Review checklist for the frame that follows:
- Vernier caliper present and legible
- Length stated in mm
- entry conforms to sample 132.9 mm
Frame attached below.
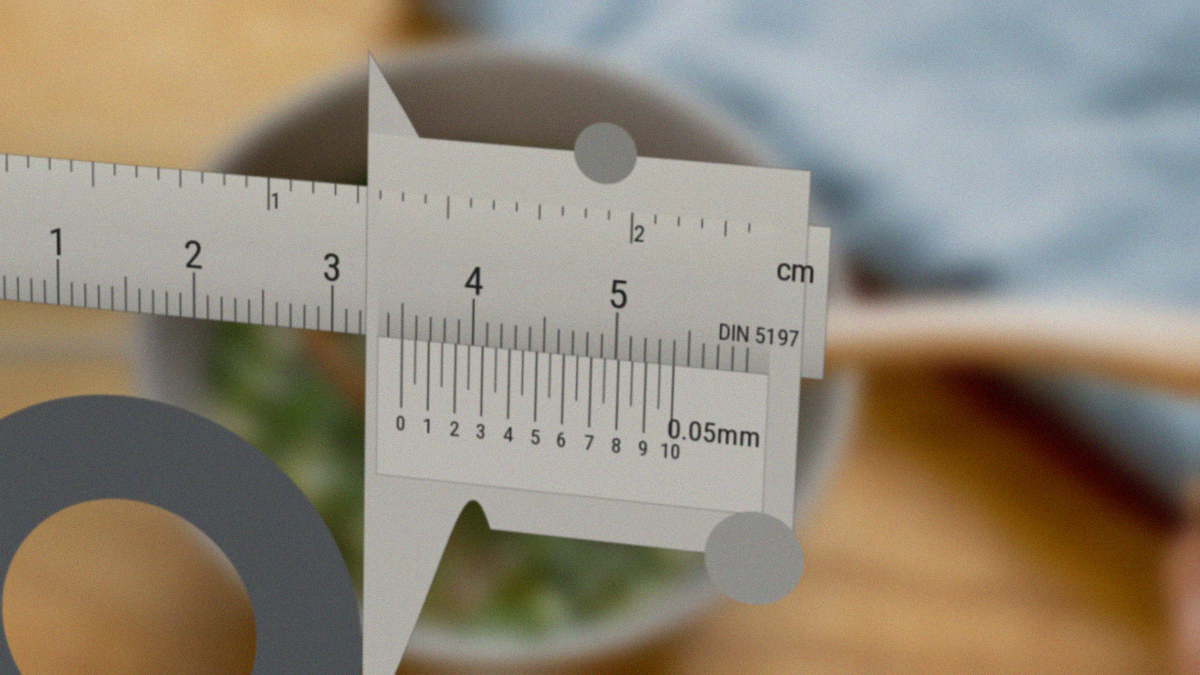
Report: 35.0 mm
